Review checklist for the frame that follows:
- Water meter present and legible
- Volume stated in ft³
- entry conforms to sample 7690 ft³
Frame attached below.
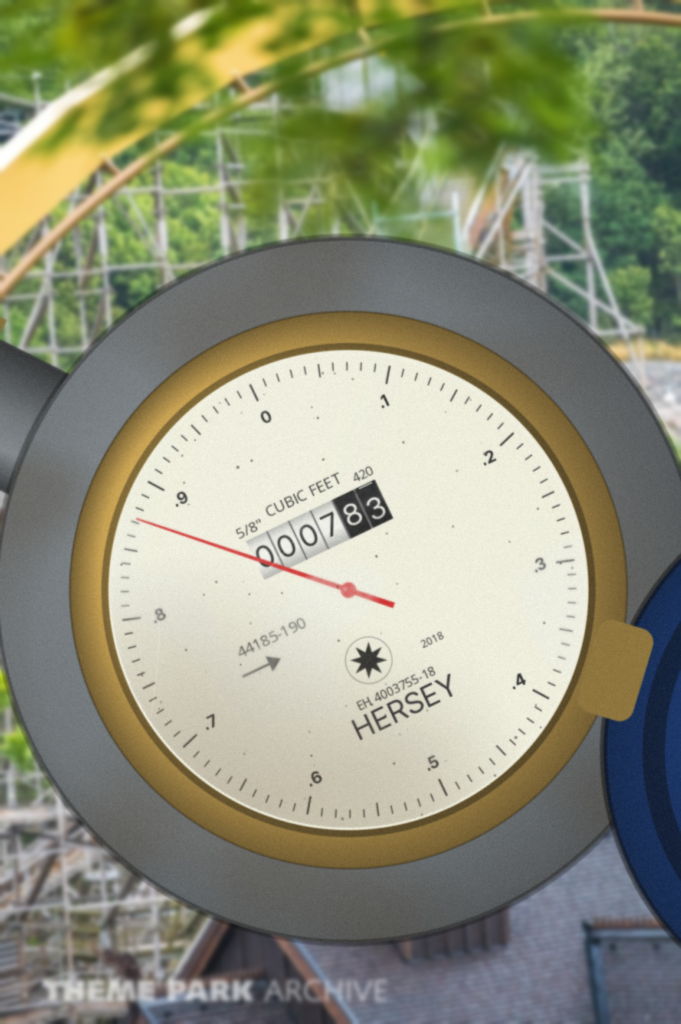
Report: 782.87 ft³
